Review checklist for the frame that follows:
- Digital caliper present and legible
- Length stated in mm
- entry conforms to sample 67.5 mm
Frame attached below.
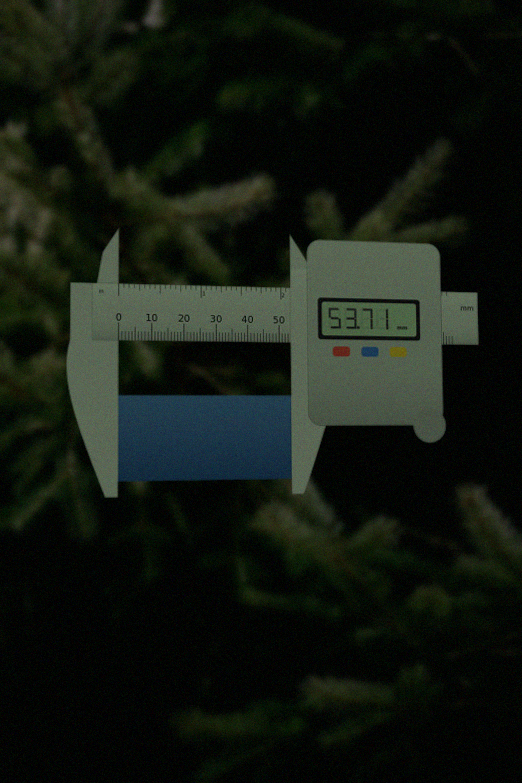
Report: 53.71 mm
